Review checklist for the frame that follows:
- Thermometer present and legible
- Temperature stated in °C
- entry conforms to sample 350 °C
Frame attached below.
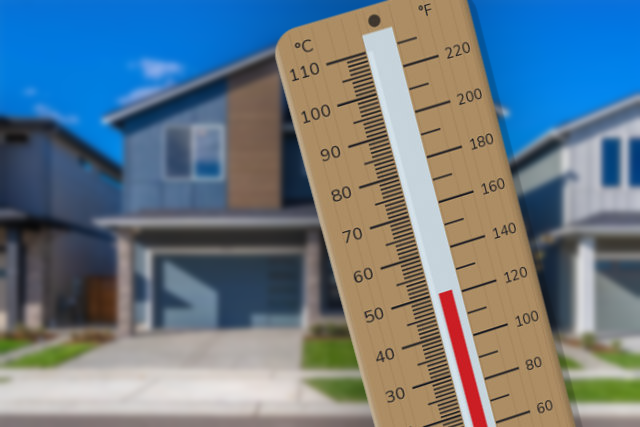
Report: 50 °C
